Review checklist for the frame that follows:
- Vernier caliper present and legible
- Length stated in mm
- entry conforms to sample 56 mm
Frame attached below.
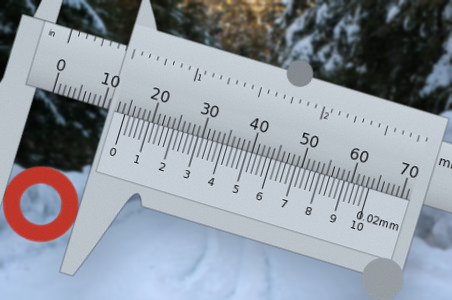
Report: 14.5 mm
